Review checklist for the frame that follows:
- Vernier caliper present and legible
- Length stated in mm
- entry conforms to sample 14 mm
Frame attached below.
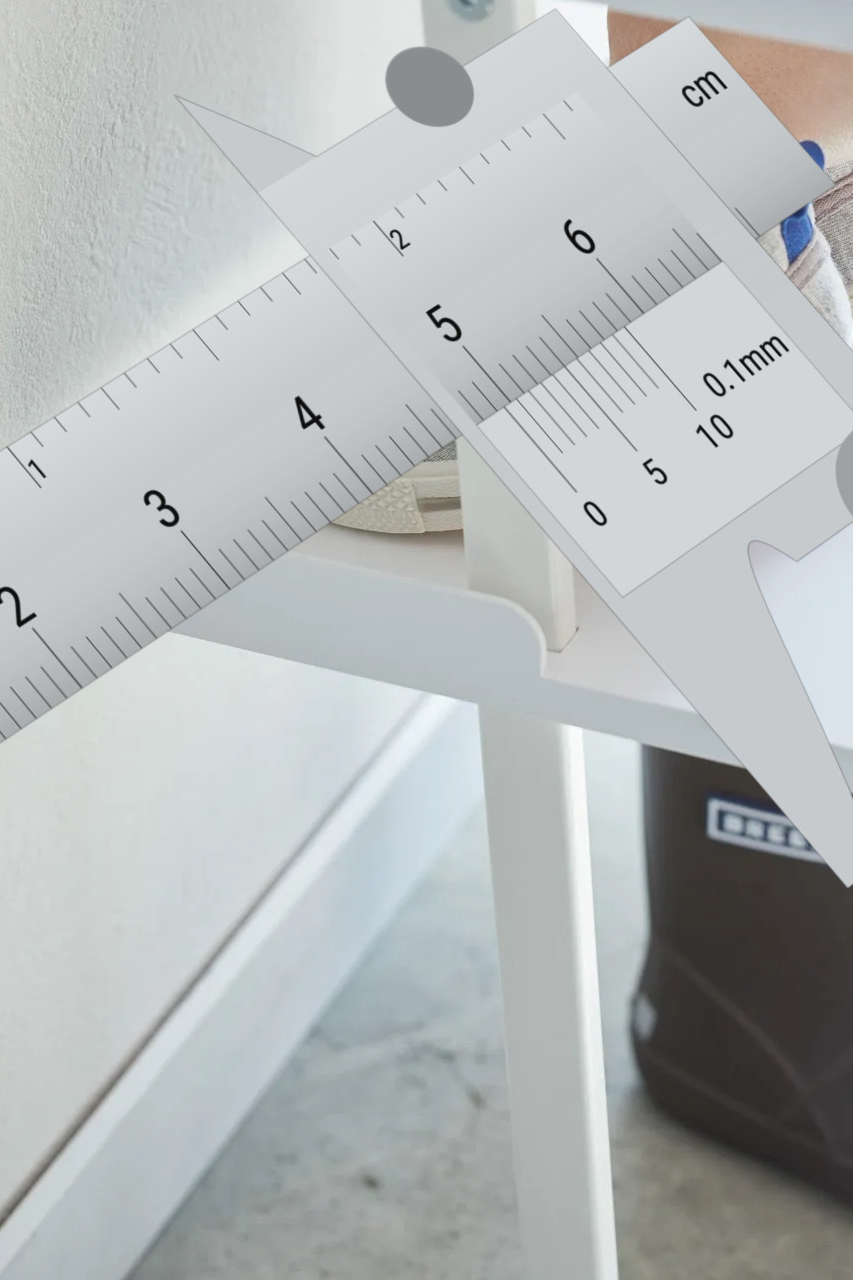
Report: 49.5 mm
